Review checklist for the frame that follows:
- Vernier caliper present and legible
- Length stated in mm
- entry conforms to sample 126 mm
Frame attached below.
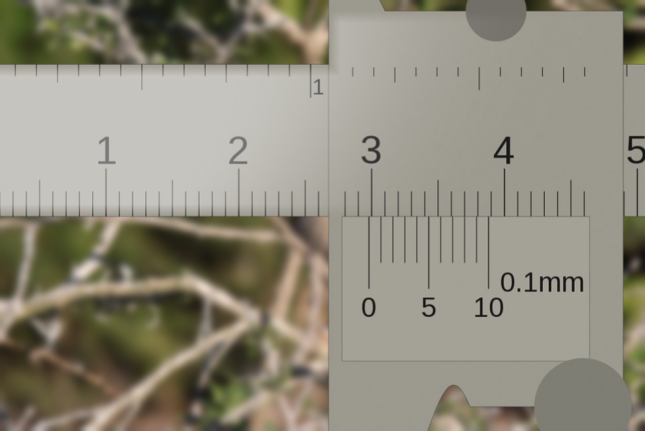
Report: 29.8 mm
